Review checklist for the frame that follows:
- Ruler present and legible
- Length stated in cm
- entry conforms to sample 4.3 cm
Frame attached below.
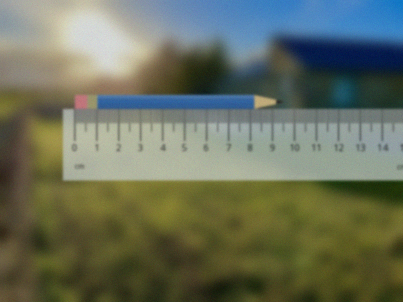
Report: 9.5 cm
